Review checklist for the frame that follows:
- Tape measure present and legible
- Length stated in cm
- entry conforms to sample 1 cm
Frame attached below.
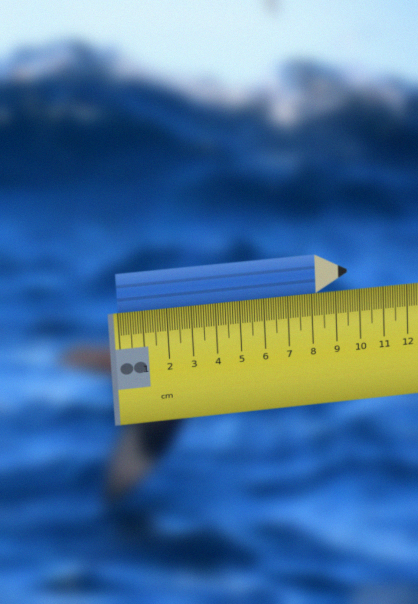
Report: 9.5 cm
